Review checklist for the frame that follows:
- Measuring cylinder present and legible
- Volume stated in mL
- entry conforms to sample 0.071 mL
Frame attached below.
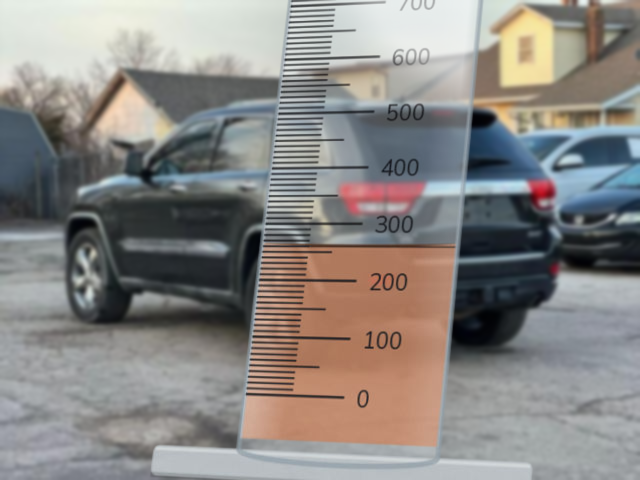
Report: 260 mL
